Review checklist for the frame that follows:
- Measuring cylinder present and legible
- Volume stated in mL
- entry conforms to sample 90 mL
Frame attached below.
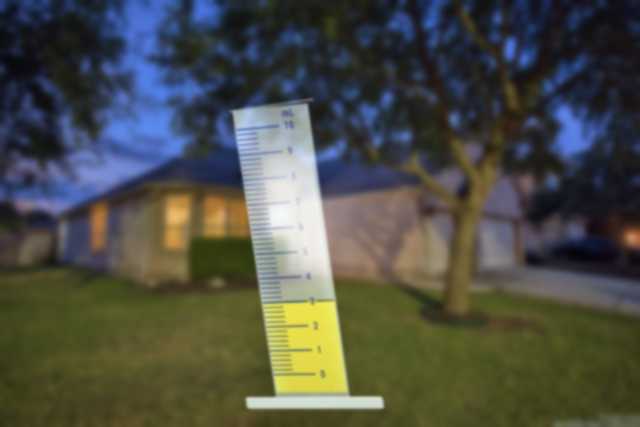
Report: 3 mL
